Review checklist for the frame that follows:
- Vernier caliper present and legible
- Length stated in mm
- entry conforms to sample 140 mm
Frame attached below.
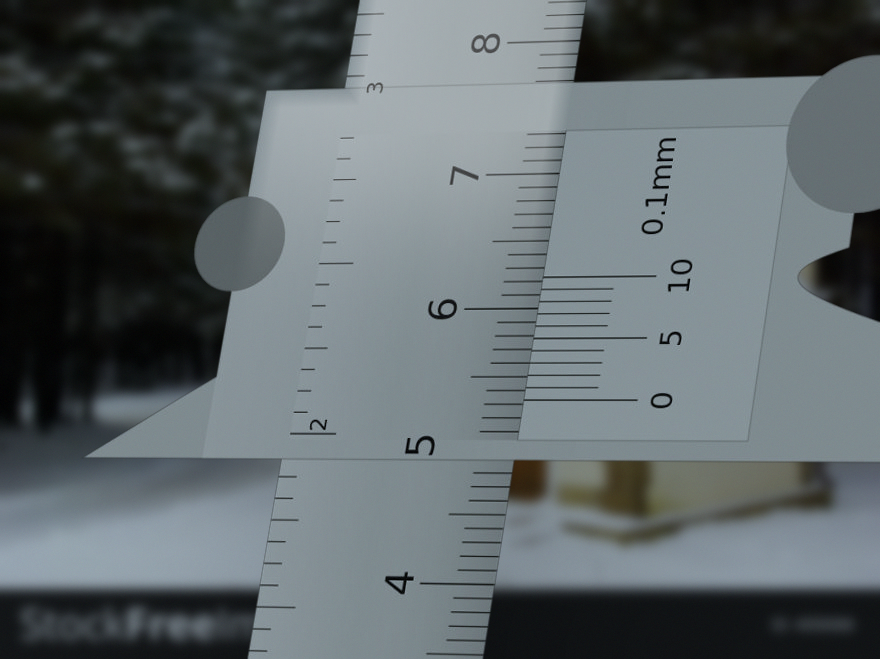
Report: 53.3 mm
